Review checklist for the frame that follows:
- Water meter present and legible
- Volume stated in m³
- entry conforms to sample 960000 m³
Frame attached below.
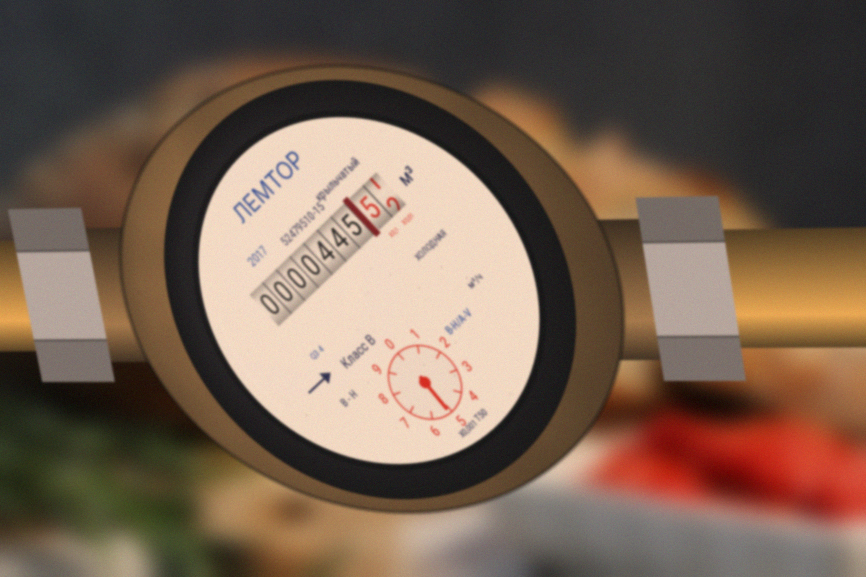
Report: 445.515 m³
